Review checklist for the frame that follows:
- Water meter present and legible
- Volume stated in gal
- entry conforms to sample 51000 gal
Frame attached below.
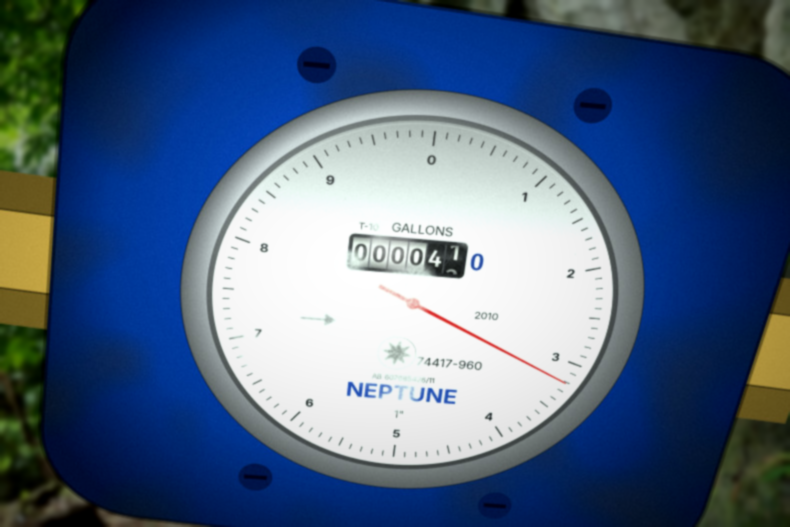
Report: 413.2 gal
